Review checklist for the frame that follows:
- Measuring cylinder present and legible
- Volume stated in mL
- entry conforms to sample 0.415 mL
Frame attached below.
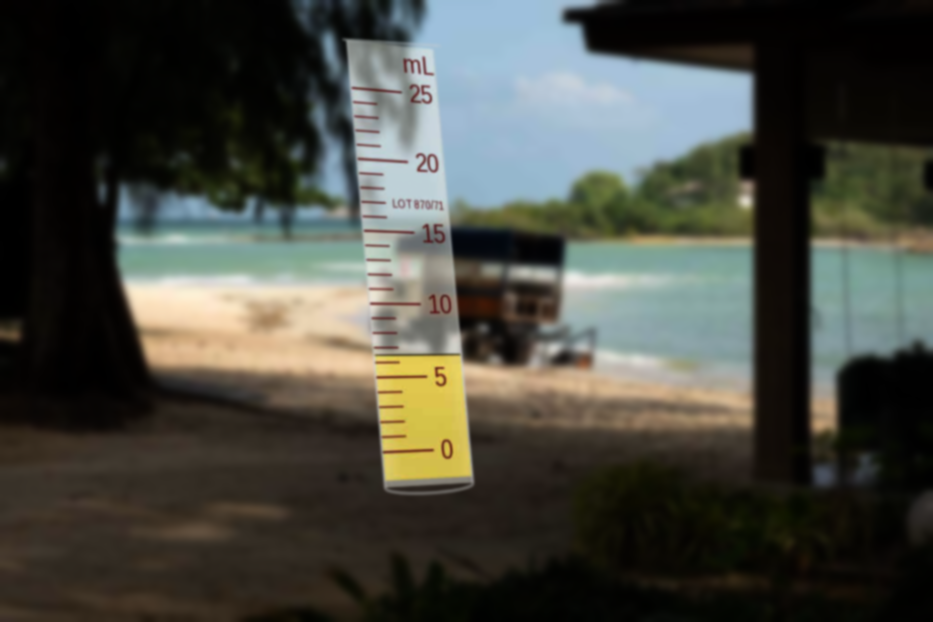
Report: 6.5 mL
